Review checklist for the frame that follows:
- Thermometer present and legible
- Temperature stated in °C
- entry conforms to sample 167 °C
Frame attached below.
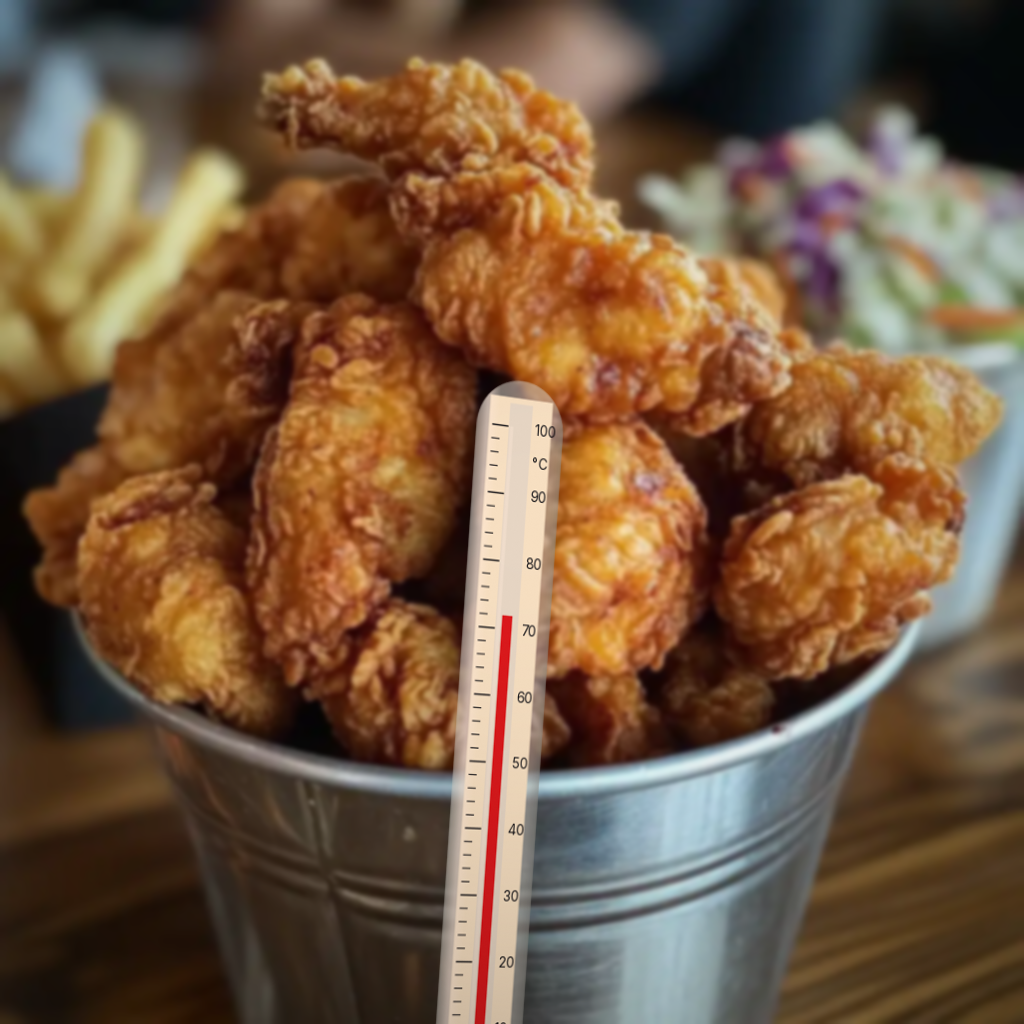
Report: 72 °C
